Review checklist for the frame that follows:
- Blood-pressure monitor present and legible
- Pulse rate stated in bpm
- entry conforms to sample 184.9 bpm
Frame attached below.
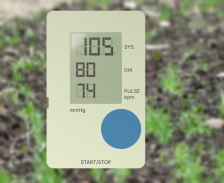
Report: 74 bpm
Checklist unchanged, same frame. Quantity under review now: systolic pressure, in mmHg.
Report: 105 mmHg
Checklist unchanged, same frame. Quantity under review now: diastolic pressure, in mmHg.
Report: 80 mmHg
